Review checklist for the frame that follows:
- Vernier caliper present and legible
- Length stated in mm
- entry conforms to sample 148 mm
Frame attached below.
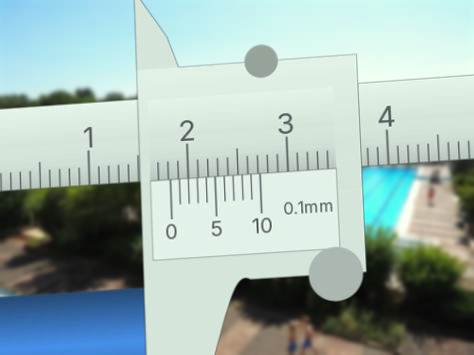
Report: 18.2 mm
